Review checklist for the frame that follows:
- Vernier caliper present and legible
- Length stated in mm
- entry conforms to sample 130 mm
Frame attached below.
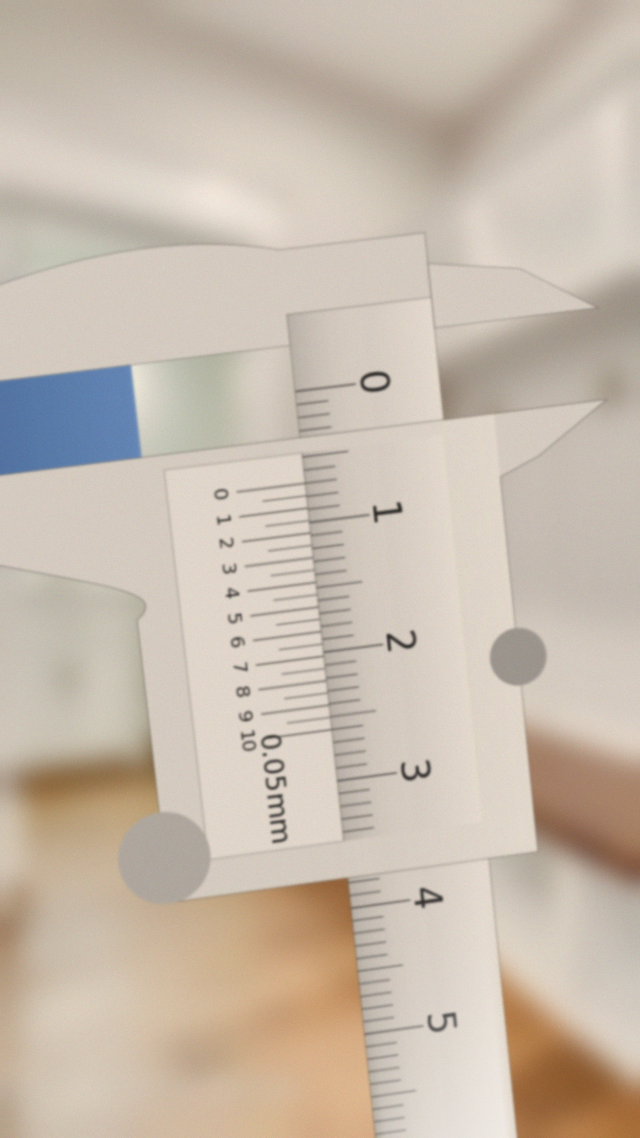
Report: 7.0 mm
